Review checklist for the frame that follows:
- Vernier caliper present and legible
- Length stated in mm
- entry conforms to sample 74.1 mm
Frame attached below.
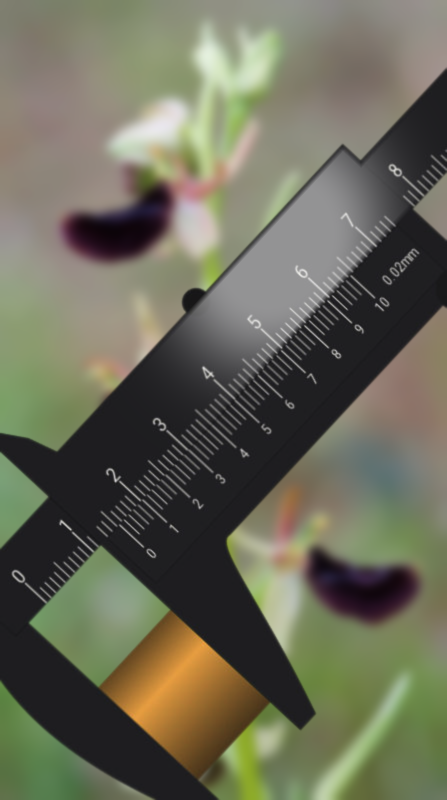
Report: 15.4 mm
